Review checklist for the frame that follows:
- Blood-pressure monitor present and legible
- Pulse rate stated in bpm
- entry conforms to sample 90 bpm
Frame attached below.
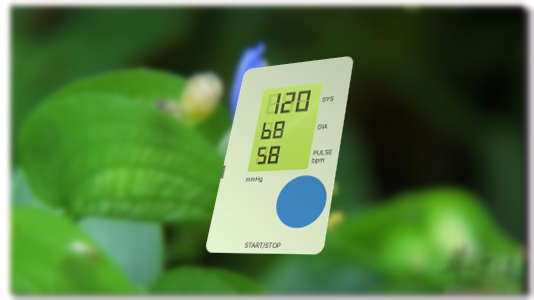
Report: 58 bpm
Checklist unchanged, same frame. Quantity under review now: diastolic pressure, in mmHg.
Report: 68 mmHg
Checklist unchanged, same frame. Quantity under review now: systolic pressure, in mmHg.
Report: 120 mmHg
